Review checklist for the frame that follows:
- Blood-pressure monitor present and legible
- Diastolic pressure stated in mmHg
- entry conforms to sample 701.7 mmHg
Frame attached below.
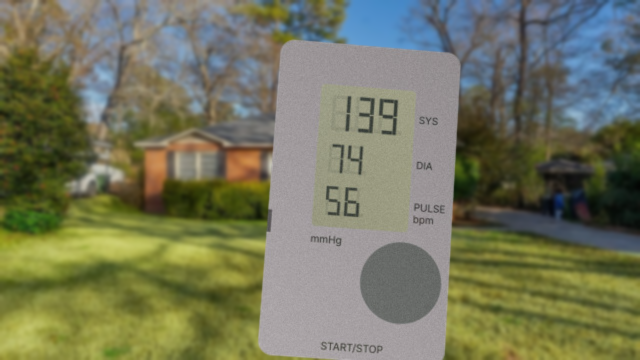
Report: 74 mmHg
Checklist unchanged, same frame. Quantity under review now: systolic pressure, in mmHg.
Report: 139 mmHg
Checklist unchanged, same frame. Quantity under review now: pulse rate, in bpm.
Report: 56 bpm
